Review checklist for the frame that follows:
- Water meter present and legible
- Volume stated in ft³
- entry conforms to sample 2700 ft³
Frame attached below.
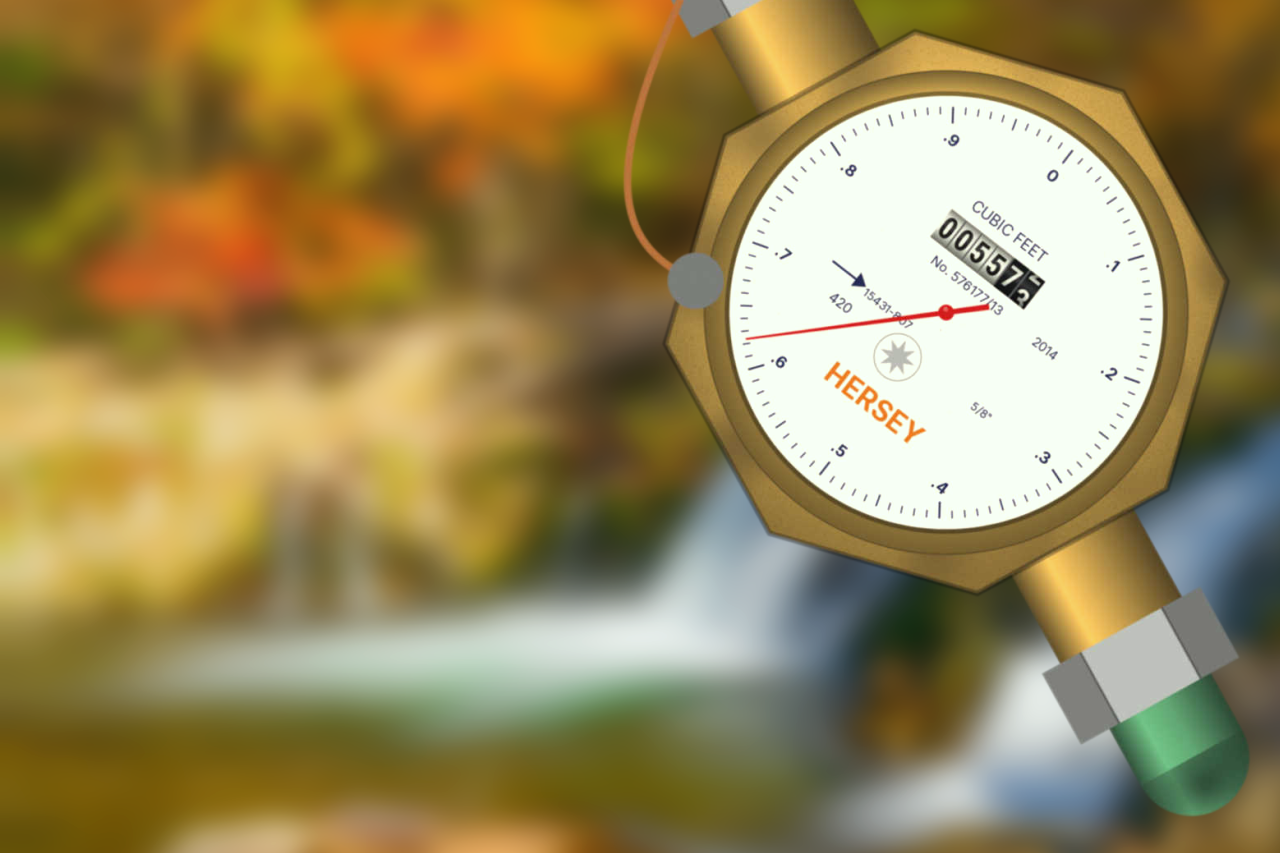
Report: 5572.62 ft³
